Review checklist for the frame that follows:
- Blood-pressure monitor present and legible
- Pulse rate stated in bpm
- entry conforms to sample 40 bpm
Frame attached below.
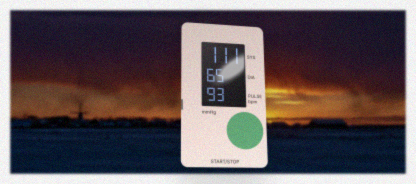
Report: 93 bpm
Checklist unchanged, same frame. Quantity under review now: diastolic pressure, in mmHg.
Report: 65 mmHg
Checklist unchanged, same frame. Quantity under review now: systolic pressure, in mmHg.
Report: 111 mmHg
